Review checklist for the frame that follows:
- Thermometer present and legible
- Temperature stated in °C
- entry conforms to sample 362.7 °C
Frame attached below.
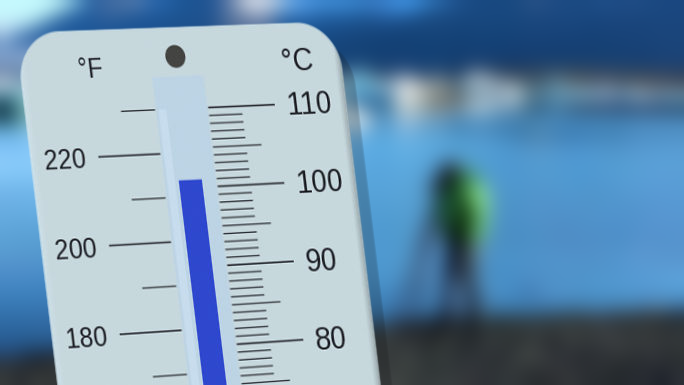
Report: 101 °C
